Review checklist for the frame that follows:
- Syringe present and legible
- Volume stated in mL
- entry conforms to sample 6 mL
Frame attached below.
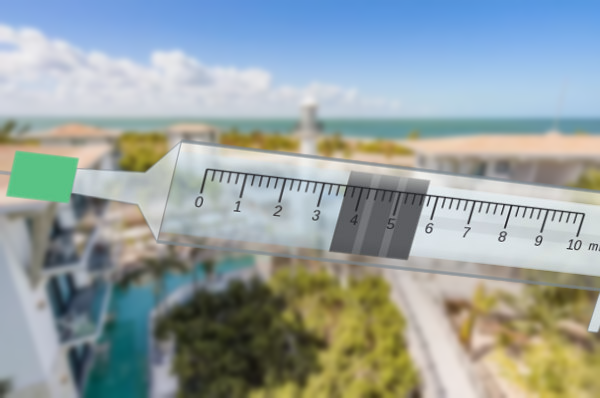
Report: 3.6 mL
